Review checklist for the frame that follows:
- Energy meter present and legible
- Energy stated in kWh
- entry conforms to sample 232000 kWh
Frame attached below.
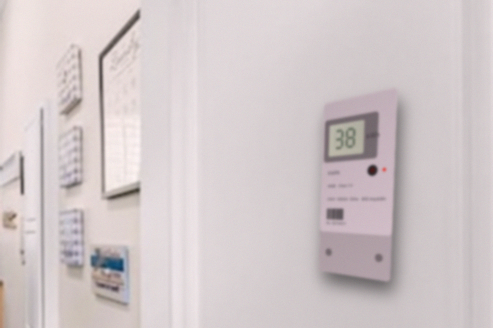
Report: 38 kWh
